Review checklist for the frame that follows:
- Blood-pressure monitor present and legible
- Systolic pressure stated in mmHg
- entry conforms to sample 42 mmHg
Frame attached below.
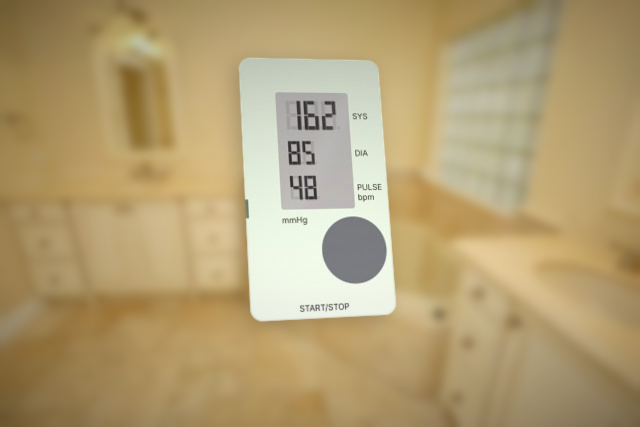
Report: 162 mmHg
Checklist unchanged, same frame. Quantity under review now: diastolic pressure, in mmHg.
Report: 85 mmHg
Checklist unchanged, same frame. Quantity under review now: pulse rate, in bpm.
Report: 48 bpm
